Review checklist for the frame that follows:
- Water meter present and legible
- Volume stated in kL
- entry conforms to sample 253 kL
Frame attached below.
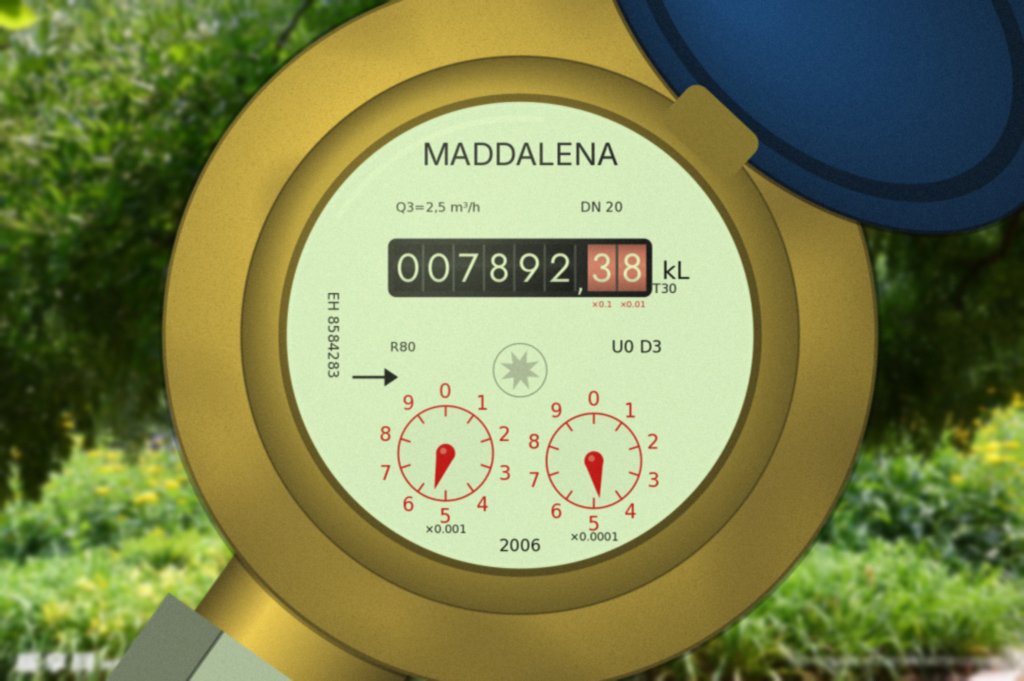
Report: 7892.3854 kL
